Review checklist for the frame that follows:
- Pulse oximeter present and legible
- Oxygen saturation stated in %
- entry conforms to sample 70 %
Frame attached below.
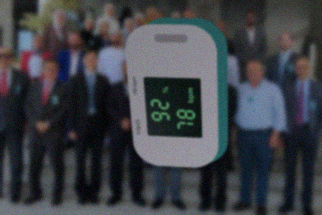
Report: 92 %
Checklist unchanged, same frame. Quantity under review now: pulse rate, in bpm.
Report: 78 bpm
